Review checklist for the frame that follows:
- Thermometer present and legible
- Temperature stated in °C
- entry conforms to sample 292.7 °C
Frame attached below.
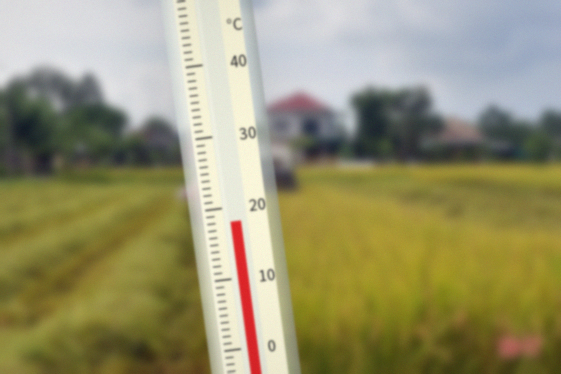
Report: 18 °C
